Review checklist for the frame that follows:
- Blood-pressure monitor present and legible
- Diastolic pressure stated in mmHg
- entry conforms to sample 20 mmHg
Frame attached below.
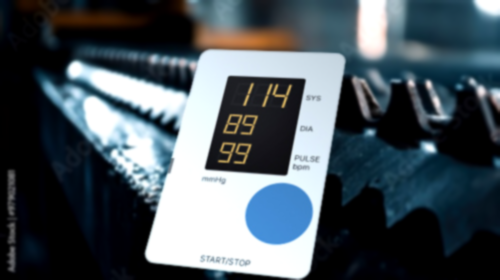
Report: 89 mmHg
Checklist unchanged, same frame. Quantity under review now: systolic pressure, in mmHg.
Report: 114 mmHg
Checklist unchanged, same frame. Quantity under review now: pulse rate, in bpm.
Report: 99 bpm
